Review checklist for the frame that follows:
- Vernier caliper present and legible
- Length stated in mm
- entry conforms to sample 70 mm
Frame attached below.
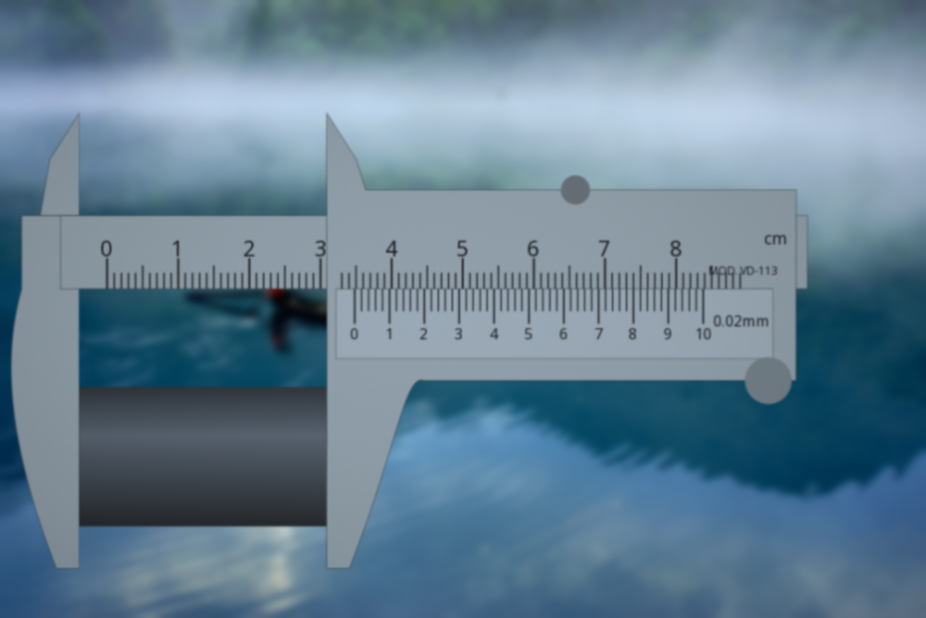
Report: 34.8 mm
